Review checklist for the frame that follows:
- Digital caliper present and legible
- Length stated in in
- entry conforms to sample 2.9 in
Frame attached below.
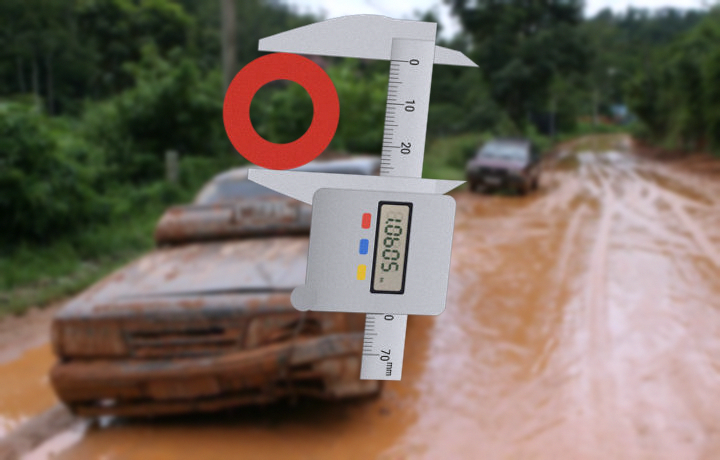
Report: 1.0605 in
